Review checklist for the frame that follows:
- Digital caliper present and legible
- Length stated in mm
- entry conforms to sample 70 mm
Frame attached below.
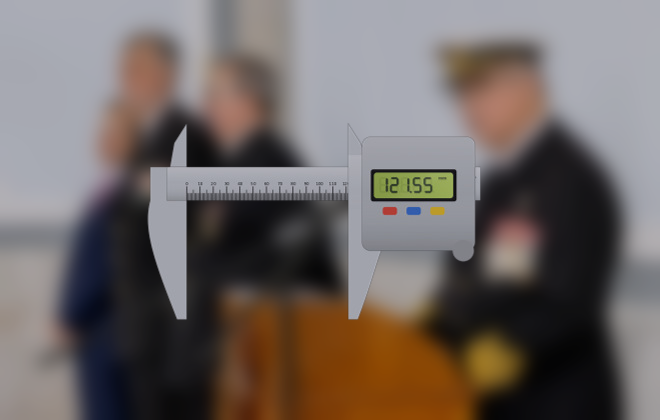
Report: 121.55 mm
